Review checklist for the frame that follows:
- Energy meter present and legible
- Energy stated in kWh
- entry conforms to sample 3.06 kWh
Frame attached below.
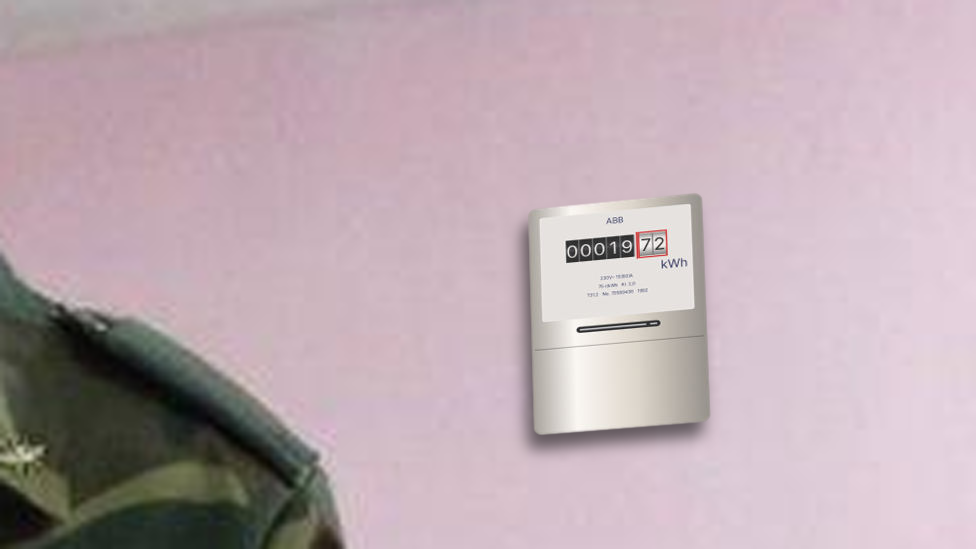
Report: 19.72 kWh
